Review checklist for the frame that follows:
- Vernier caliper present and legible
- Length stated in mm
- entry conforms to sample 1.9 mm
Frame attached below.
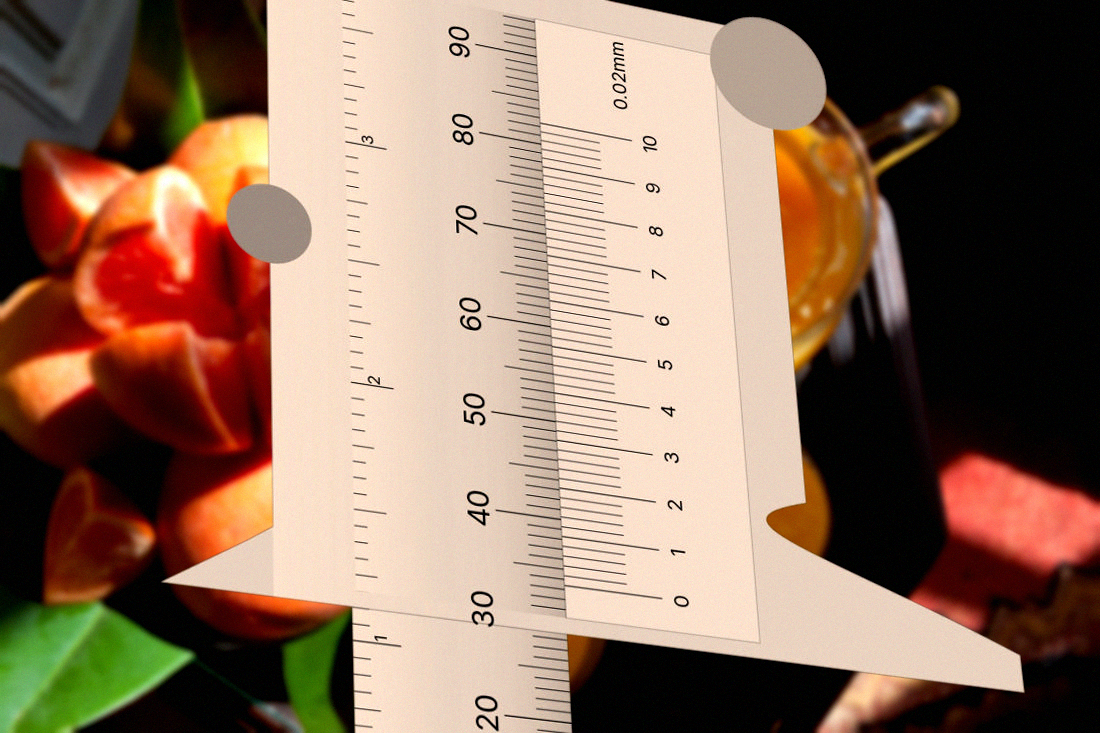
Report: 33.4 mm
